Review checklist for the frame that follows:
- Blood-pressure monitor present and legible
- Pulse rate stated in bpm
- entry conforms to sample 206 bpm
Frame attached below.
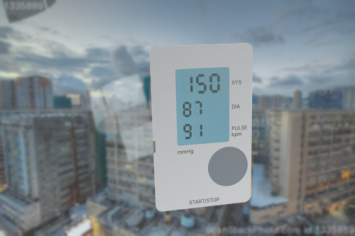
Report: 91 bpm
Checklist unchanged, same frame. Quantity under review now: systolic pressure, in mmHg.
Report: 150 mmHg
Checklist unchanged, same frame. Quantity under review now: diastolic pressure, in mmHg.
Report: 87 mmHg
